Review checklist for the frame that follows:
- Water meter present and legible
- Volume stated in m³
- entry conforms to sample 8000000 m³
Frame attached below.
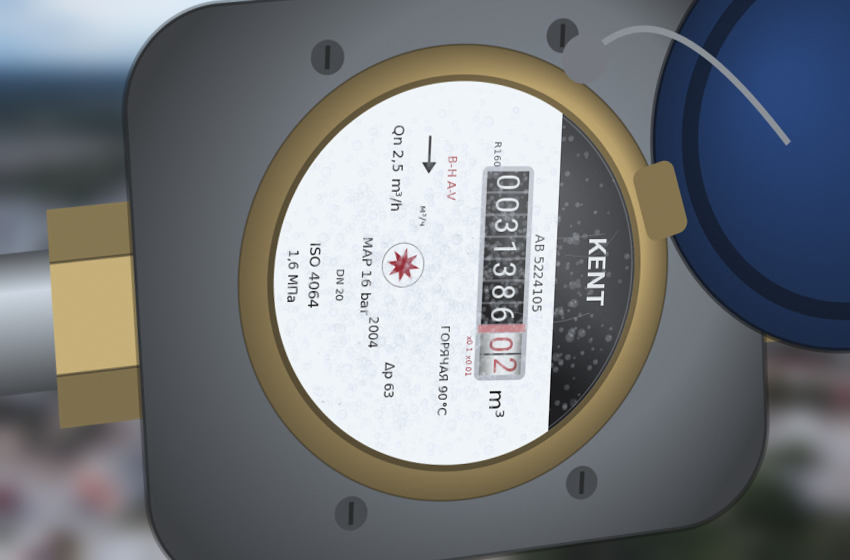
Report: 31386.02 m³
